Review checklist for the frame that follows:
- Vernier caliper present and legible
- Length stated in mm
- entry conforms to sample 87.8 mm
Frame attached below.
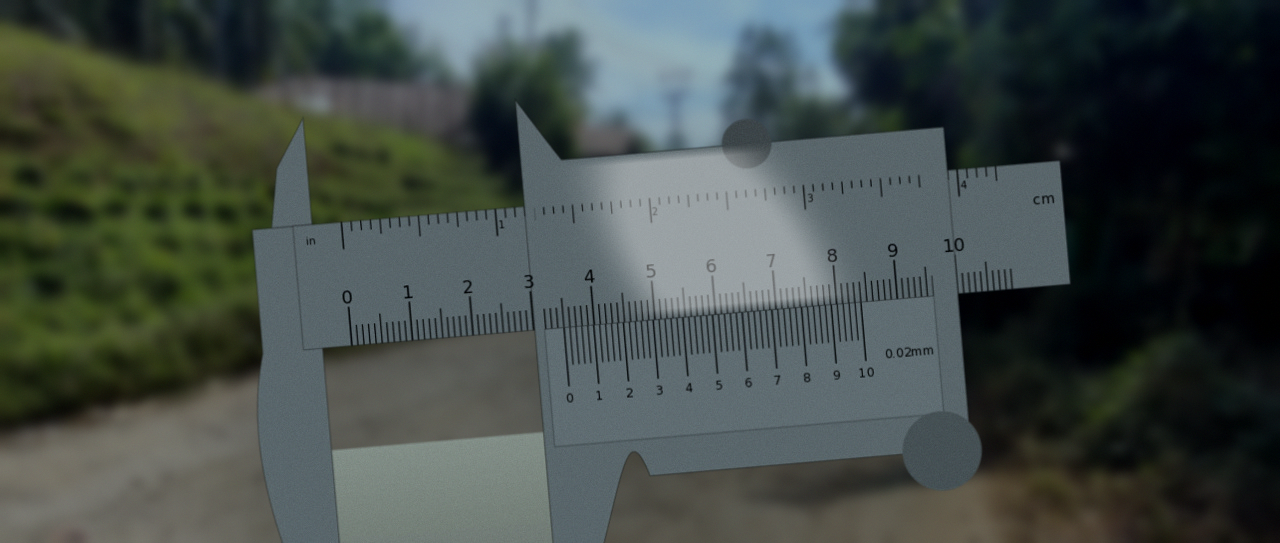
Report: 35.0 mm
